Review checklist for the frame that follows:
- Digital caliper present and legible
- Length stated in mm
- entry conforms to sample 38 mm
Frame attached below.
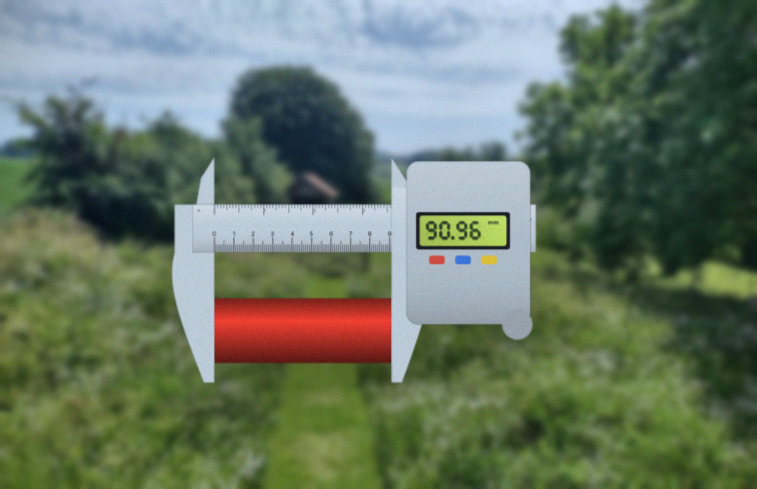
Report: 90.96 mm
